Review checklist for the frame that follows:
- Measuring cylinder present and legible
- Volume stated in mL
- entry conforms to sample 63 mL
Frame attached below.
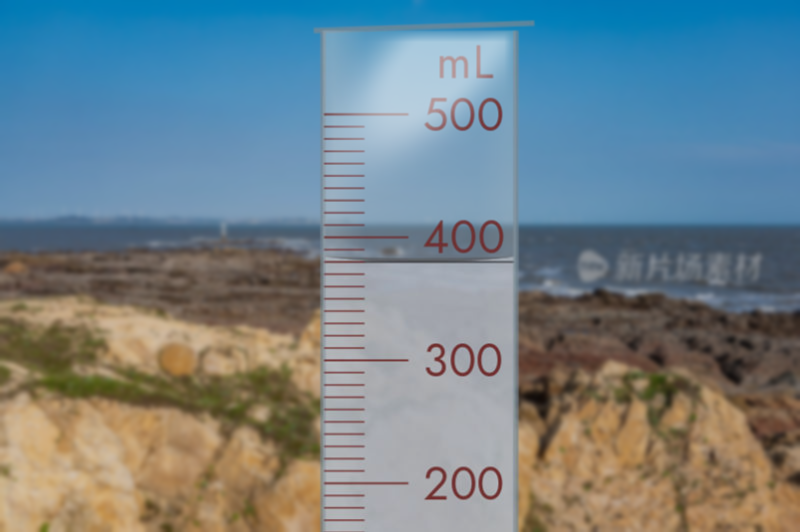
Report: 380 mL
